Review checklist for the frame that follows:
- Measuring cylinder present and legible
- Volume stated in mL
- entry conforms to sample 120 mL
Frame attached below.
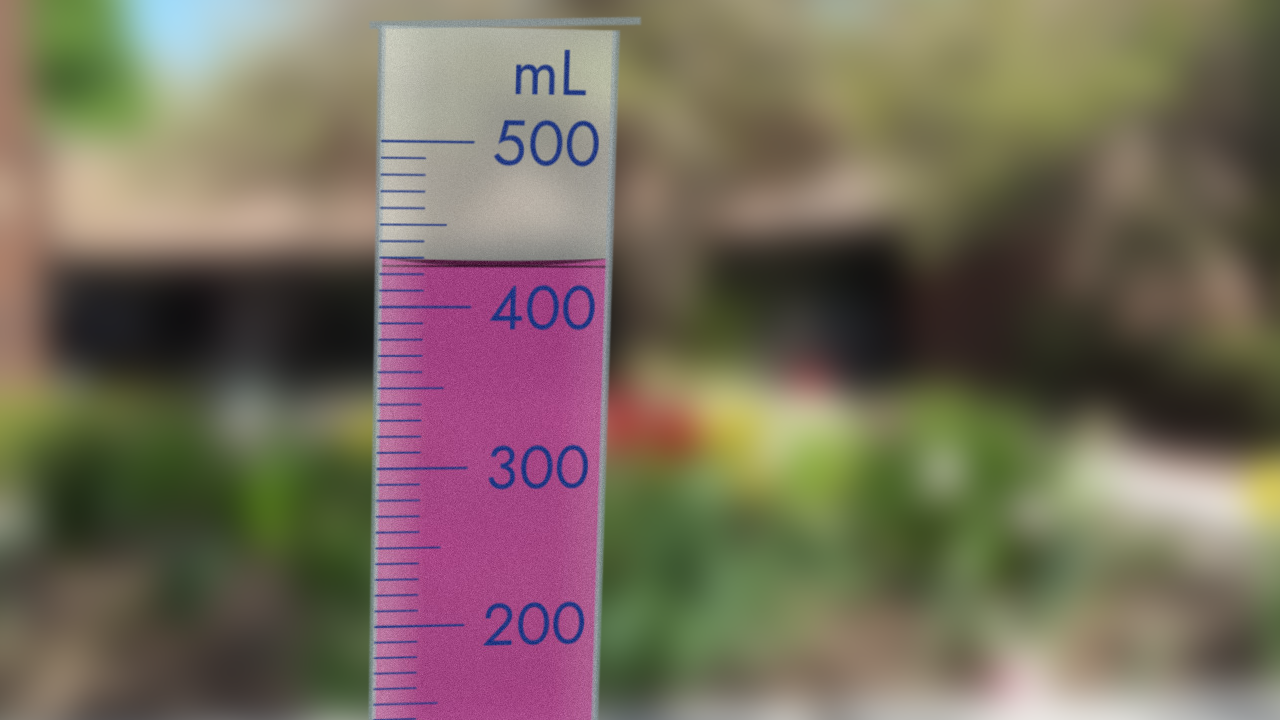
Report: 425 mL
